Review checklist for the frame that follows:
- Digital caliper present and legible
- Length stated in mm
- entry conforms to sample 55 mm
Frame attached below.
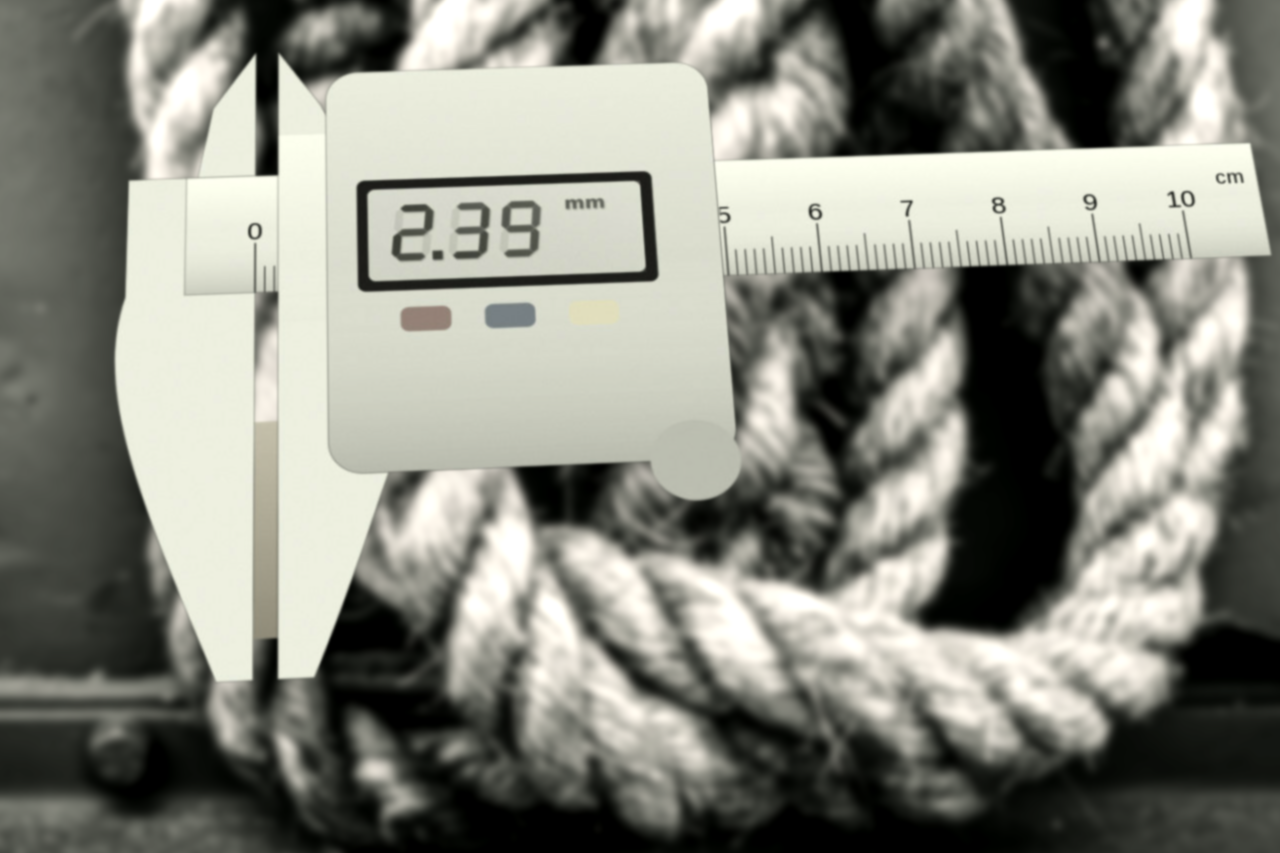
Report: 2.39 mm
